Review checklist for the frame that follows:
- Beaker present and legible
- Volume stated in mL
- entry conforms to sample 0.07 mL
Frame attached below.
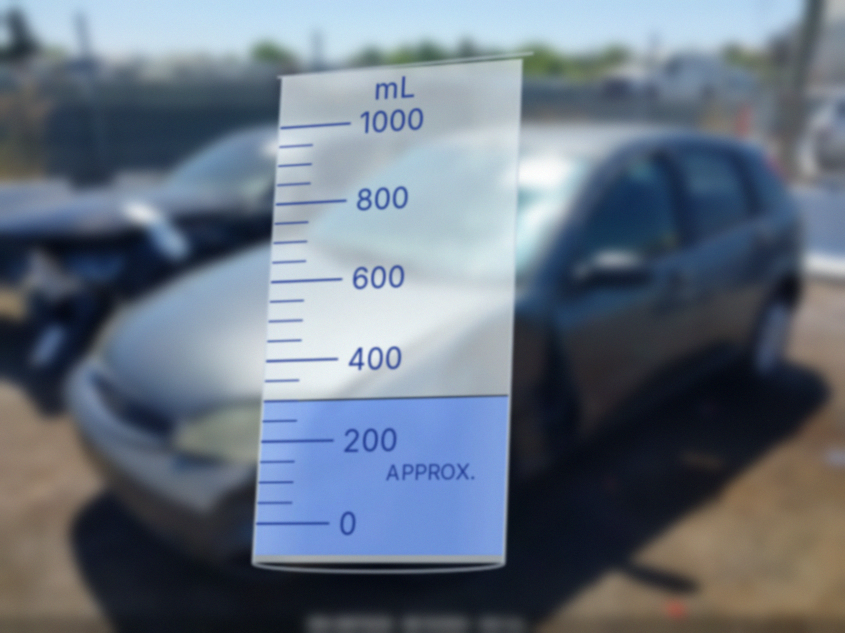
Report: 300 mL
